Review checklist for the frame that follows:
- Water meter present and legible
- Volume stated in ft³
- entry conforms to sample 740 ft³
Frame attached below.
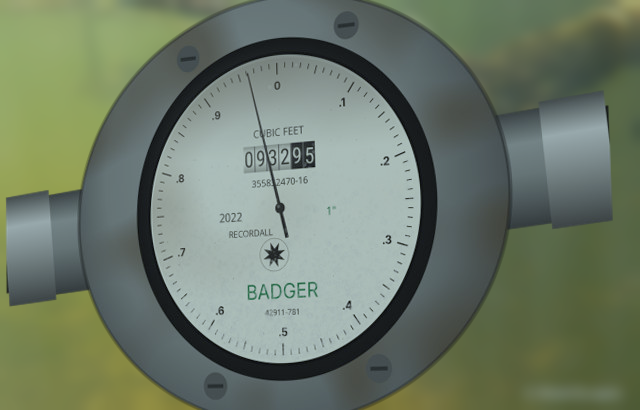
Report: 93294.96 ft³
